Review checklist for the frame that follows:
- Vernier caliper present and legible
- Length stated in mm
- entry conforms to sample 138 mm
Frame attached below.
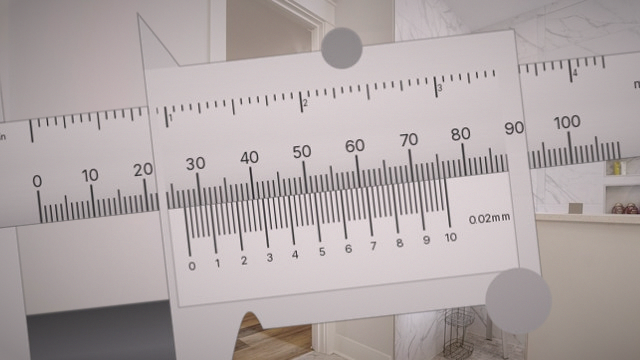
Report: 27.0 mm
